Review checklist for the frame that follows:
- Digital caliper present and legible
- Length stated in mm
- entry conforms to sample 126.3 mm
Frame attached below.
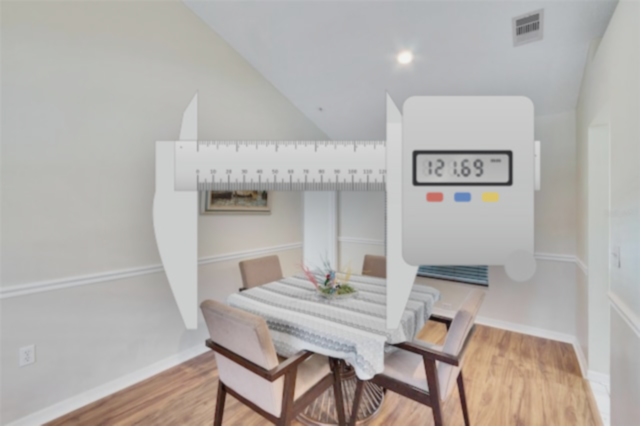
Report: 121.69 mm
